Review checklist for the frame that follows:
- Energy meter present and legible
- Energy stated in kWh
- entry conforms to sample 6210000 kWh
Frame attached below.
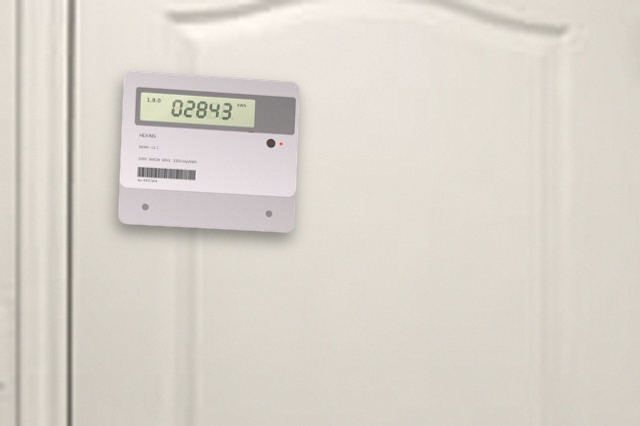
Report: 2843 kWh
